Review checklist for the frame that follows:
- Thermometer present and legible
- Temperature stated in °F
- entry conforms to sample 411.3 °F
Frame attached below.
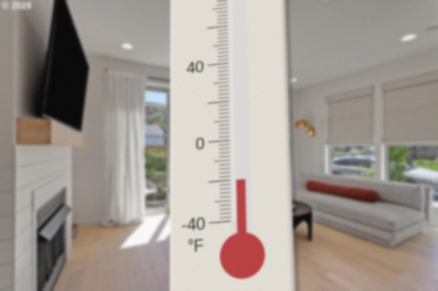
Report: -20 °F
